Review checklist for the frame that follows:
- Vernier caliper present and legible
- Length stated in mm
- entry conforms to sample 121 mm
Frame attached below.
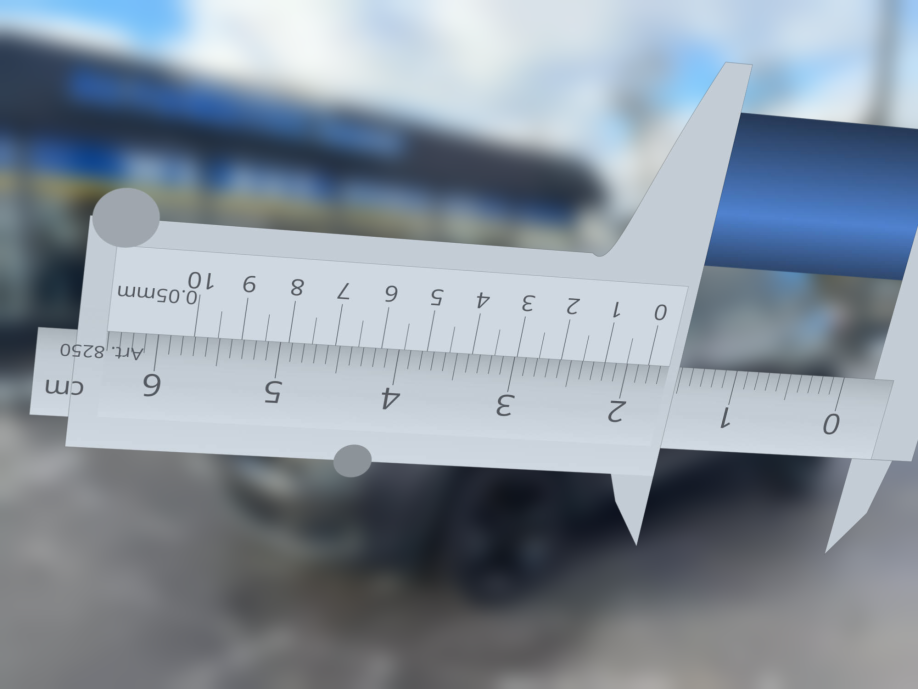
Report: 18.1 mm
